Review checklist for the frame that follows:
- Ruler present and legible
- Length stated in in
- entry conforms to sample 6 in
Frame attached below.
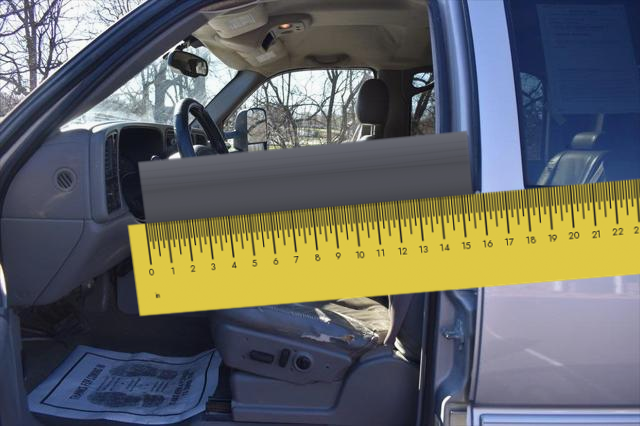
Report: 15.5 in
